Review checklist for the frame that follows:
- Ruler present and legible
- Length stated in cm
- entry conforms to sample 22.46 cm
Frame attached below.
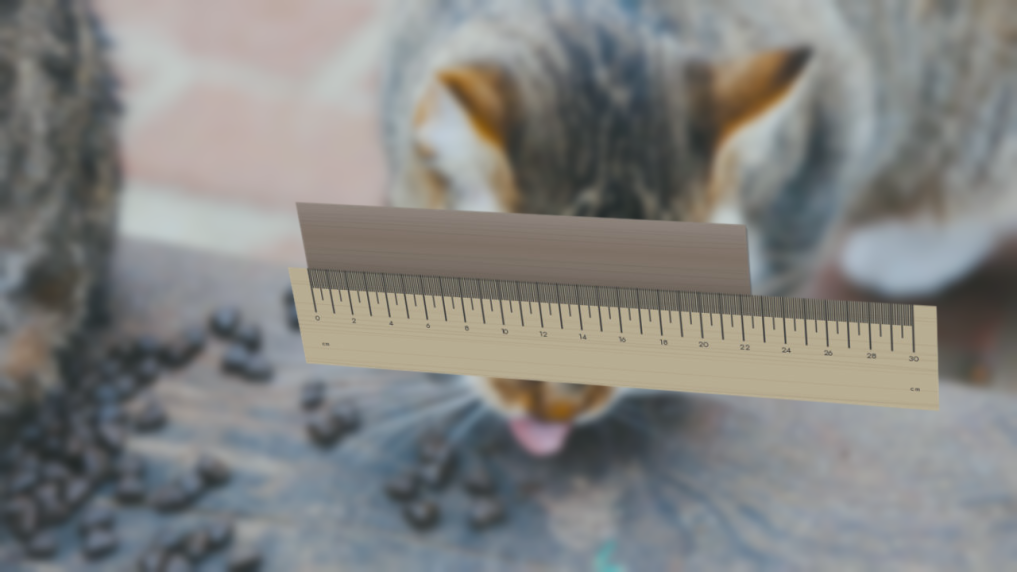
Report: 22.5 cm
